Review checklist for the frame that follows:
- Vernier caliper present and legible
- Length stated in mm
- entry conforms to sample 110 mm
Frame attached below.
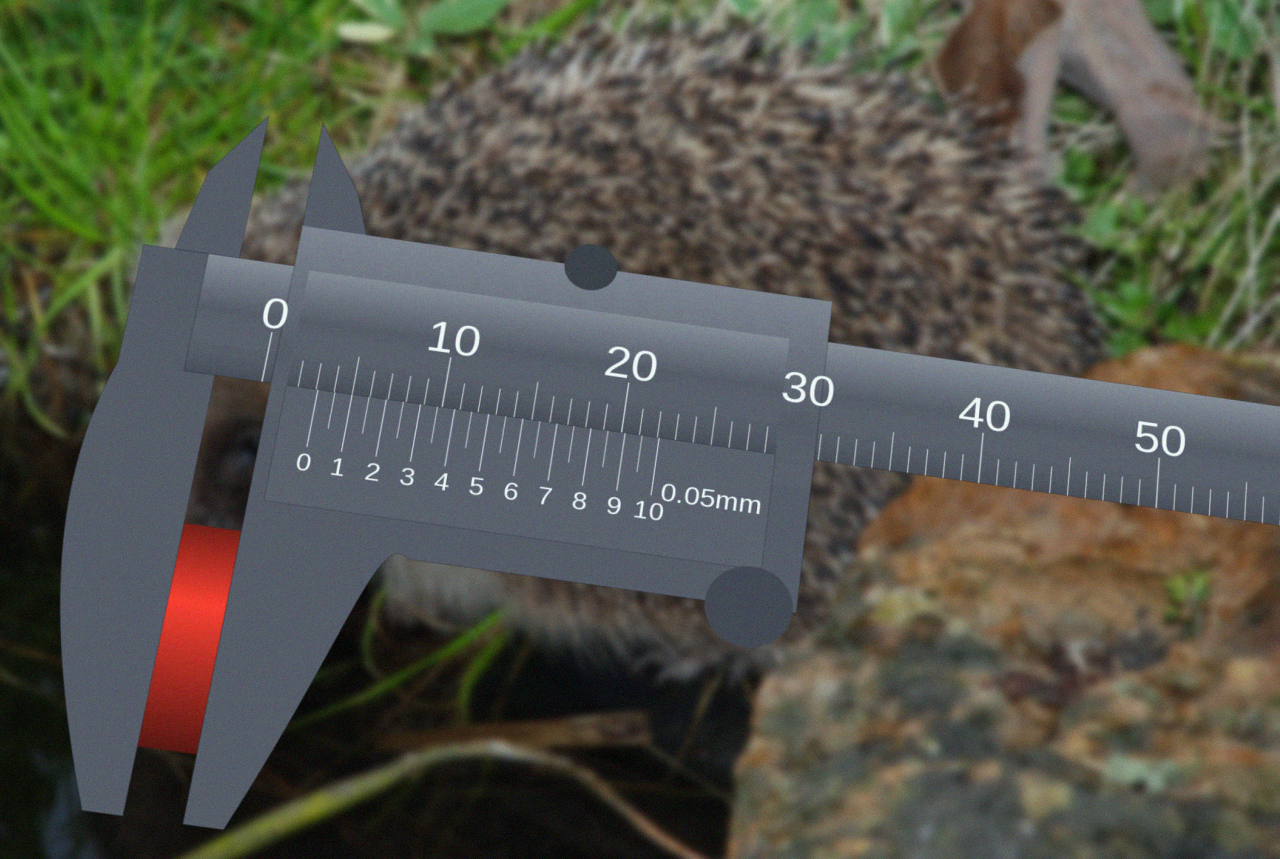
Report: 3.1 mm
